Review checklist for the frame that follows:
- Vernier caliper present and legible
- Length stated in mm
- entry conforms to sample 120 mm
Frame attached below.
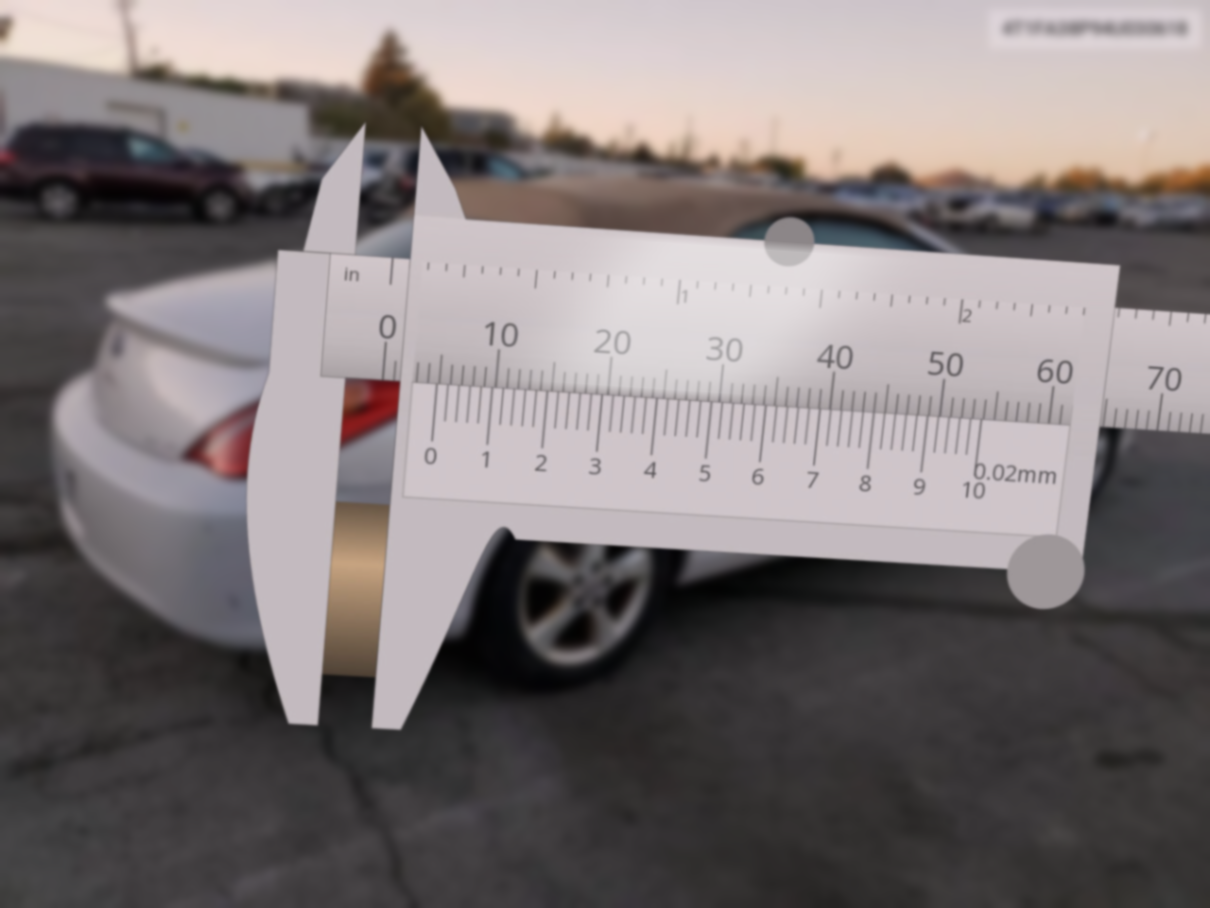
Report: 4.8 mm
